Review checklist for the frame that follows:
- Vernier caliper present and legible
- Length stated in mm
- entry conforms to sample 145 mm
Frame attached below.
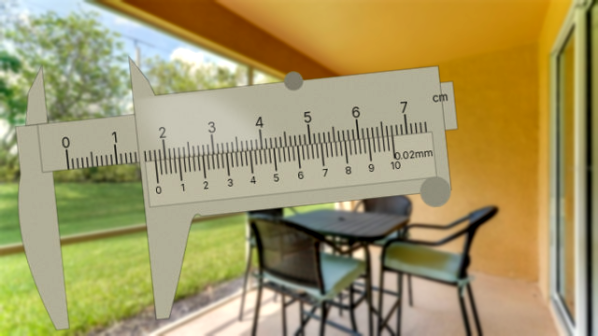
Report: 18.0 mm
